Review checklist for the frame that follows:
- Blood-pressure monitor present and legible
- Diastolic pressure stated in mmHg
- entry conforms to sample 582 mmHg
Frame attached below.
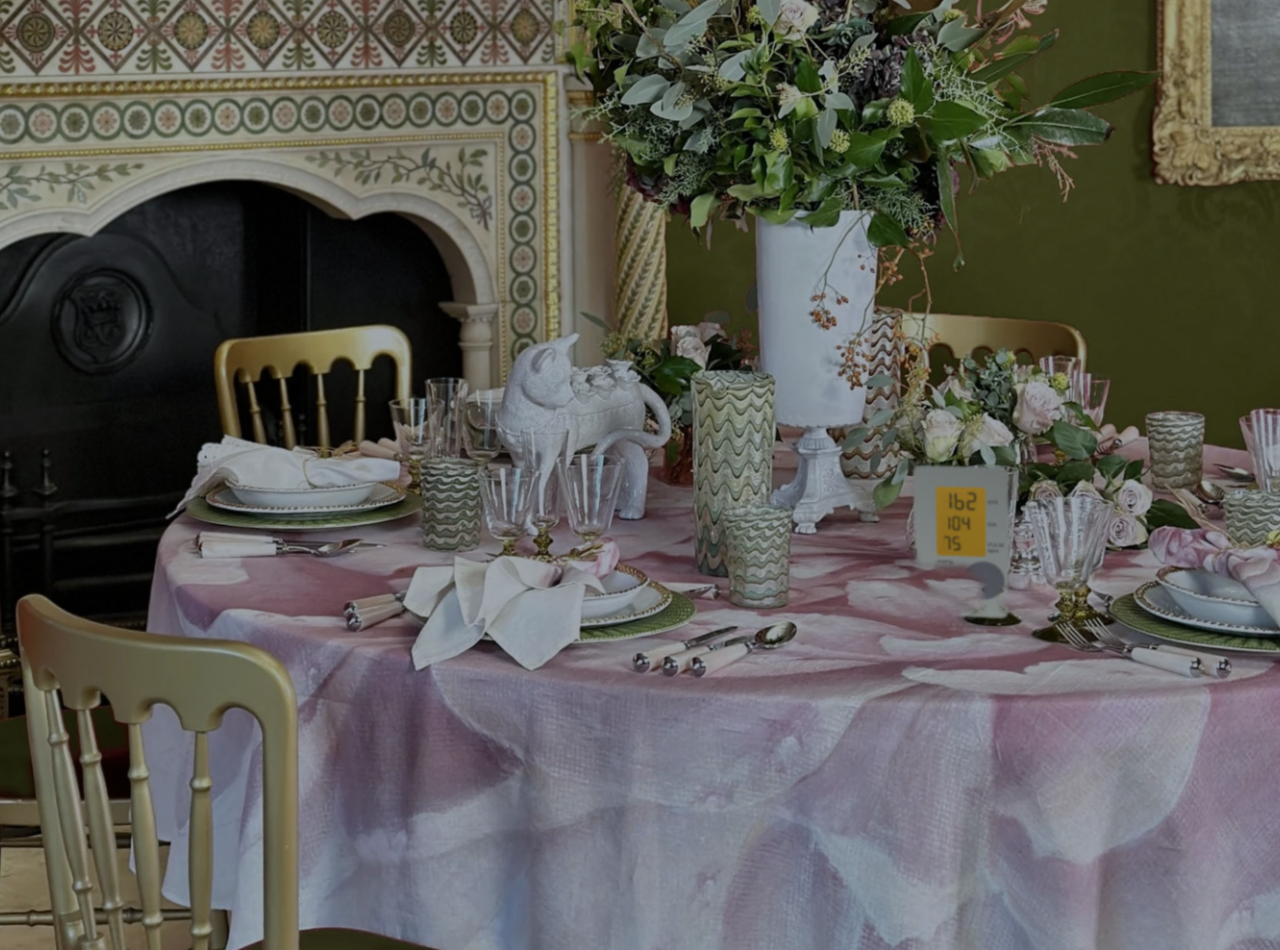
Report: 104 mmHg
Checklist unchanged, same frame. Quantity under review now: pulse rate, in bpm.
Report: 75 bpm
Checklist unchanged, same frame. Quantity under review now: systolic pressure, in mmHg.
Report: 162 mmHg
